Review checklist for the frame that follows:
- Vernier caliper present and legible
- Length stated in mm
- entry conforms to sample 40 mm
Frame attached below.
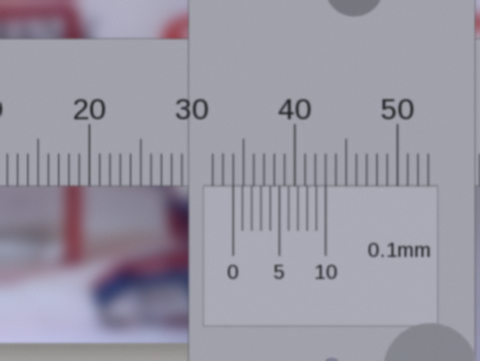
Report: 34.0 mm
